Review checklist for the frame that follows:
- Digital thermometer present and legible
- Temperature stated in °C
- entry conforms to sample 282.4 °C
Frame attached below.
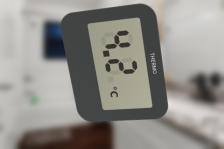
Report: 4.2 °C
